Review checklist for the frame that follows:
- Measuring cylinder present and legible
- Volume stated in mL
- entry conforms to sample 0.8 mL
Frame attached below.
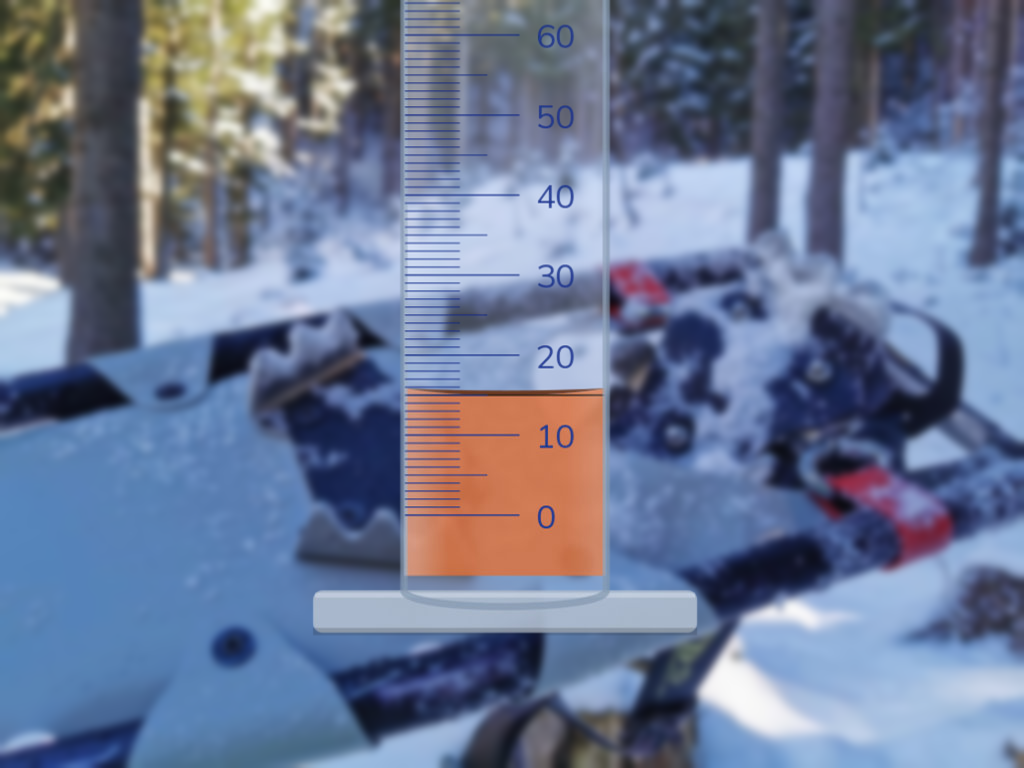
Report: 15 mL
